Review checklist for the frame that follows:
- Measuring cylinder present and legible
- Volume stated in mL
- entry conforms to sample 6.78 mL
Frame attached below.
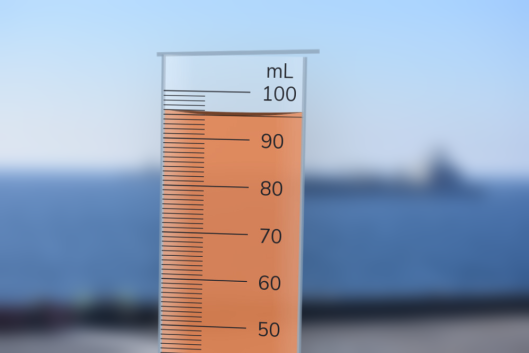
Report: 95 mL
